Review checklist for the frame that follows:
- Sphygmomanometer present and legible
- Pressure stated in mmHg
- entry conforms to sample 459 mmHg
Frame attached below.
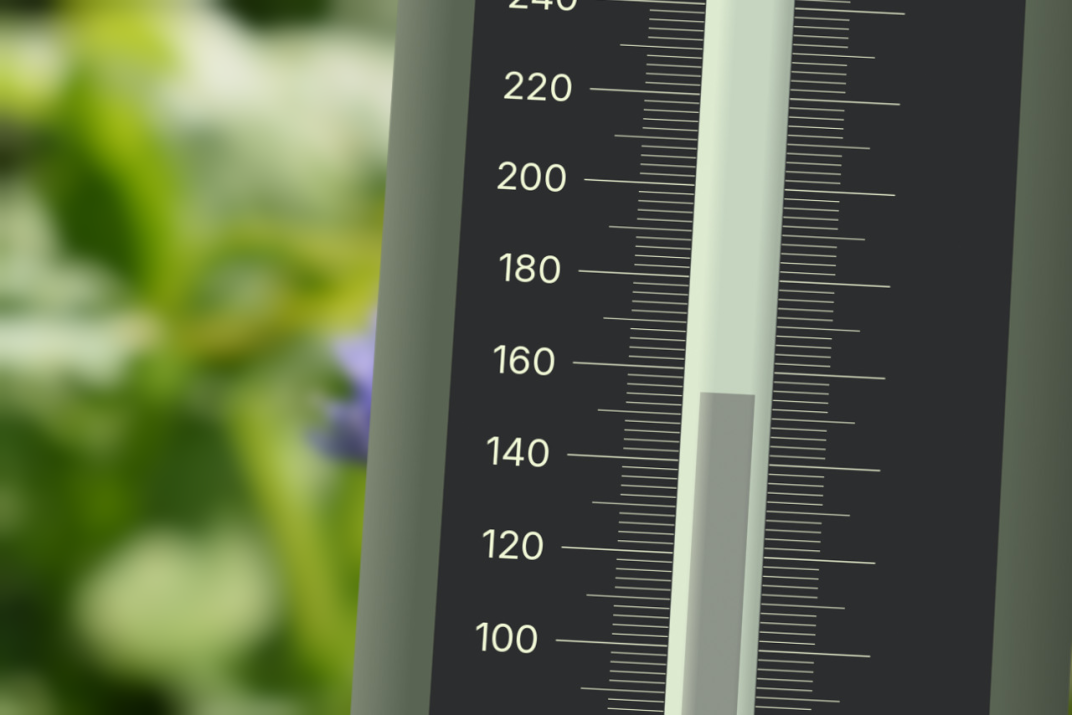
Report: 155 mmHg
